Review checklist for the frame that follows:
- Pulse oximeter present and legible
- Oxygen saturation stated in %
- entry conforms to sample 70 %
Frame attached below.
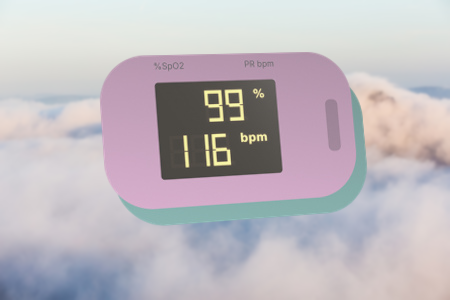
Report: 99 %
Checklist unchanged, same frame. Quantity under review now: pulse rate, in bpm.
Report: 116 bpm
